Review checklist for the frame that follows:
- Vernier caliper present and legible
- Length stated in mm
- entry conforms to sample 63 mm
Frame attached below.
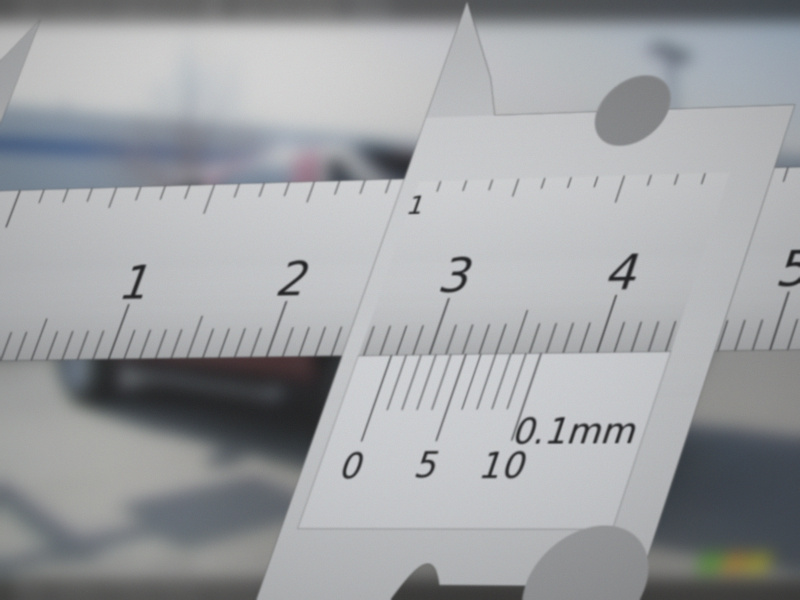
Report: 27.7 mm
